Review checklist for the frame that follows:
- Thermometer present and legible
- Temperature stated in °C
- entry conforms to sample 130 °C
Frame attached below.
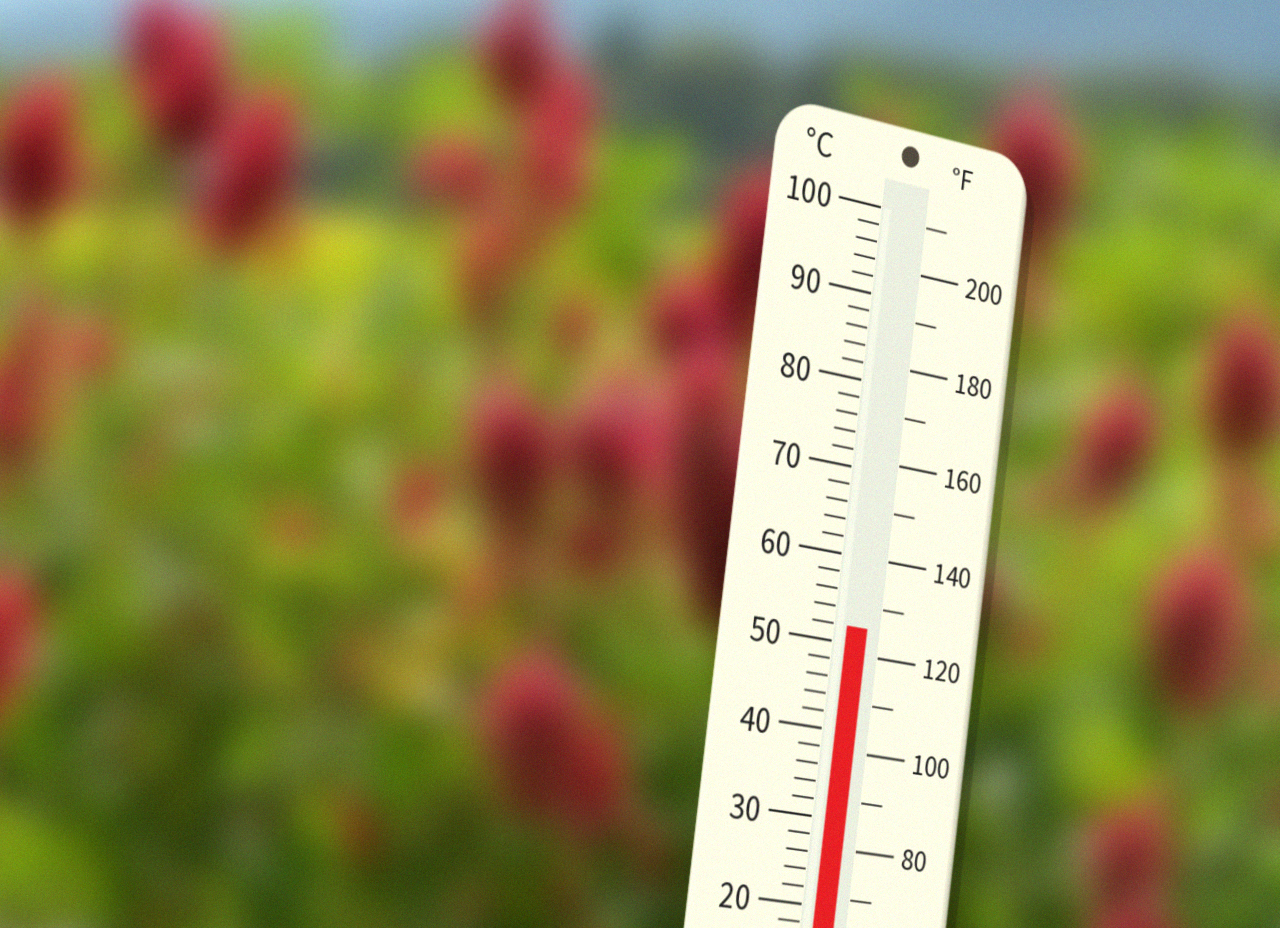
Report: 52 °C
